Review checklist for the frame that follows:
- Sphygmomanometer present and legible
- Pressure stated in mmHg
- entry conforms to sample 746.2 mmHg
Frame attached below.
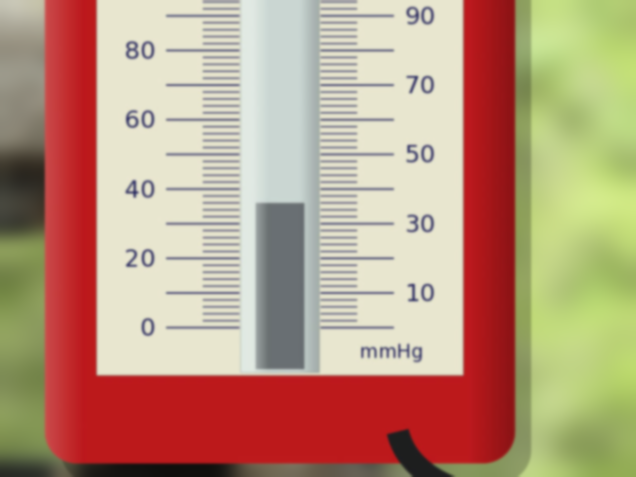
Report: 36 mmHg
